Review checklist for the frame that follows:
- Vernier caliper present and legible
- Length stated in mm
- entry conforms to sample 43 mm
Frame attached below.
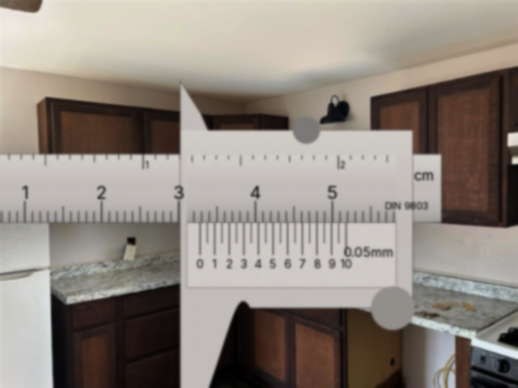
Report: 32.8 mm
